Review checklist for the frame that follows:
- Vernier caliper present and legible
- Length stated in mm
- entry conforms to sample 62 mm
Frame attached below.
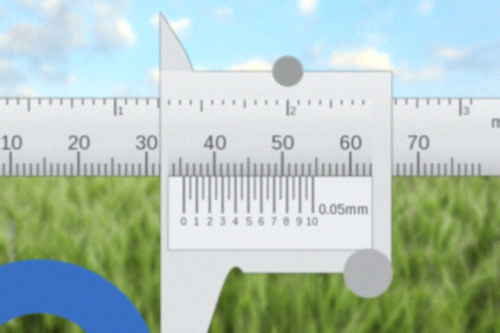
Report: 35.5 mm
